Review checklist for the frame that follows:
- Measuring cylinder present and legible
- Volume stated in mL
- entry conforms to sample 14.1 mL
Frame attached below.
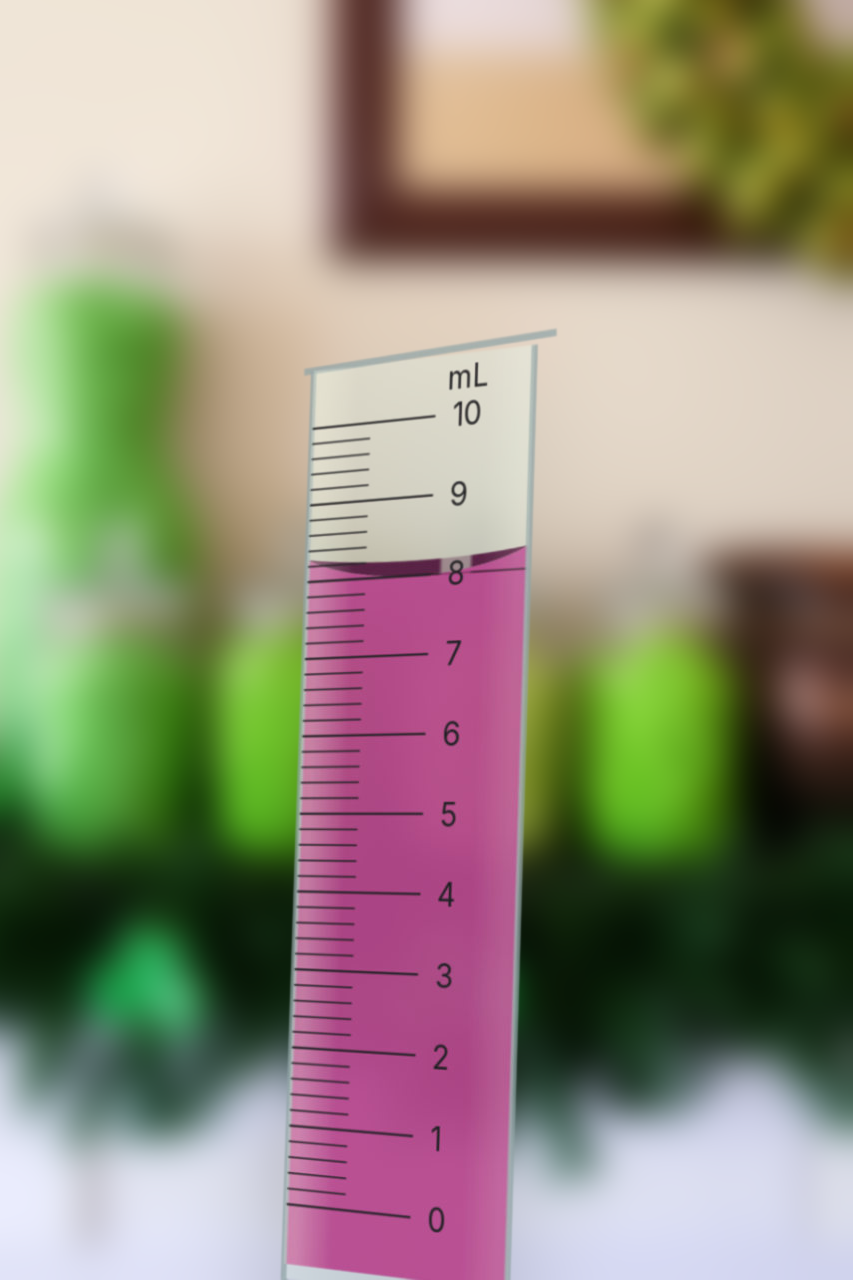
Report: 8 mL
